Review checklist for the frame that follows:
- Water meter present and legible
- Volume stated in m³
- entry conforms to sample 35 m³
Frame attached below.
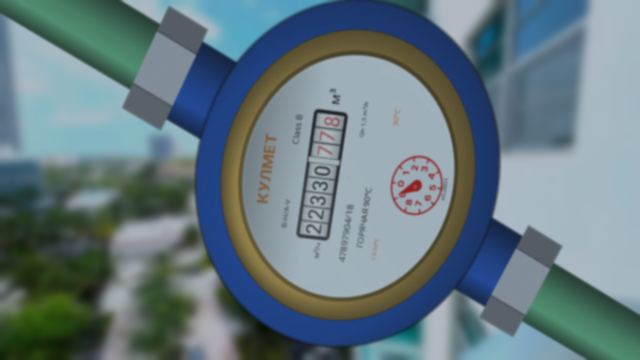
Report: 22330.7779 m³
